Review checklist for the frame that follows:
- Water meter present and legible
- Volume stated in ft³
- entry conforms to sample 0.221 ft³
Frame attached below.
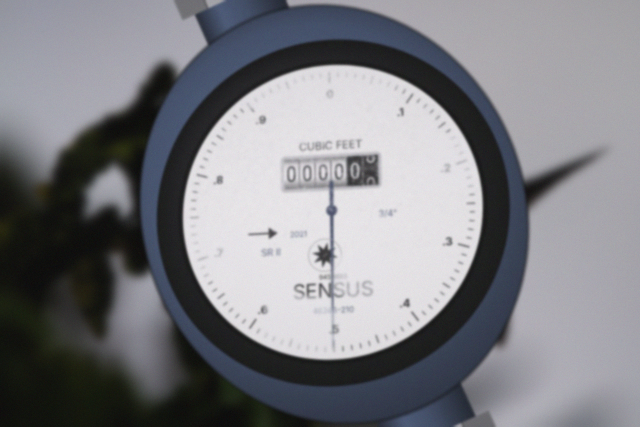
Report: 8.50 ft³
